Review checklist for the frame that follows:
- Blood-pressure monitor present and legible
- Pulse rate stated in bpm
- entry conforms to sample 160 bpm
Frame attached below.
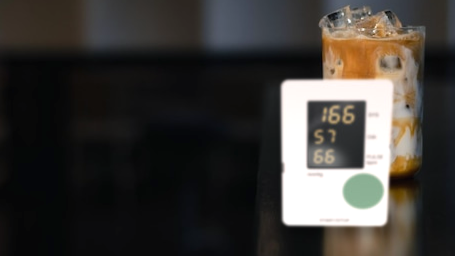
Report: 66 bpm
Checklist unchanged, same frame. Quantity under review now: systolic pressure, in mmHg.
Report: 166 mmHg
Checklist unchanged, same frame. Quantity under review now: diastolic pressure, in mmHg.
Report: 57 mmHg
